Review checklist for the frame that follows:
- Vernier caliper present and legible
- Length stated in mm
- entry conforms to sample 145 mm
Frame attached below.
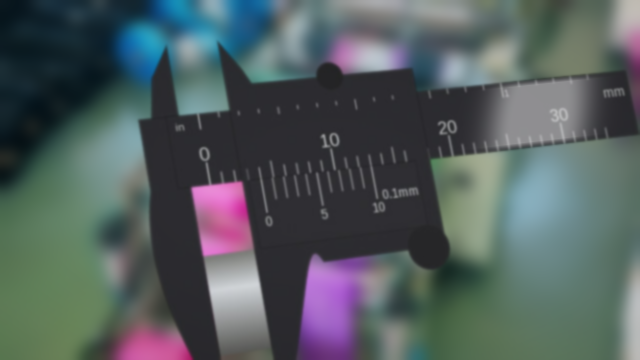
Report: 4.0 mm
